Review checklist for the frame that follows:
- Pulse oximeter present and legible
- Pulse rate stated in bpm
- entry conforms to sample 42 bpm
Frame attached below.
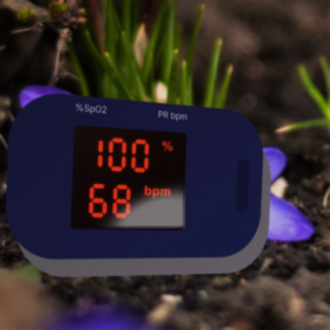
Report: 68 bpm
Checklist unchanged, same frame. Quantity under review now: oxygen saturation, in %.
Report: 100 %
